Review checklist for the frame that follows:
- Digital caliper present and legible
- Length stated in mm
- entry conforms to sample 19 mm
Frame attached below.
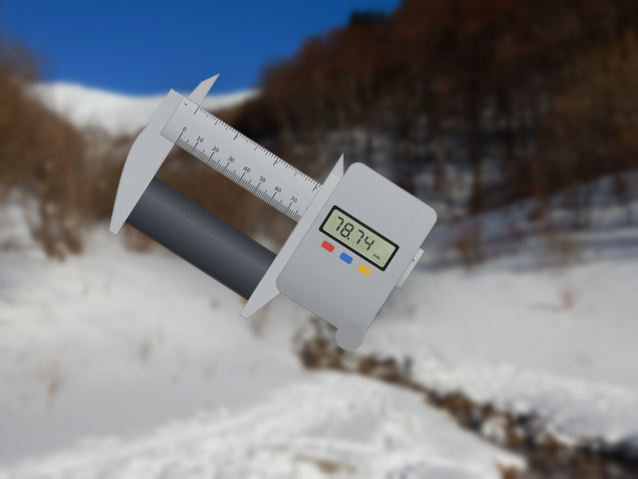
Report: 78.74 mm
